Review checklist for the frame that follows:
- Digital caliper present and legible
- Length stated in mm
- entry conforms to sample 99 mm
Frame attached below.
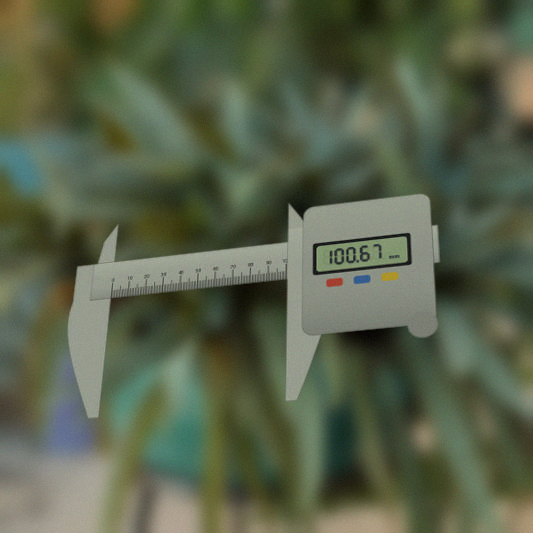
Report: 100.67 mm
